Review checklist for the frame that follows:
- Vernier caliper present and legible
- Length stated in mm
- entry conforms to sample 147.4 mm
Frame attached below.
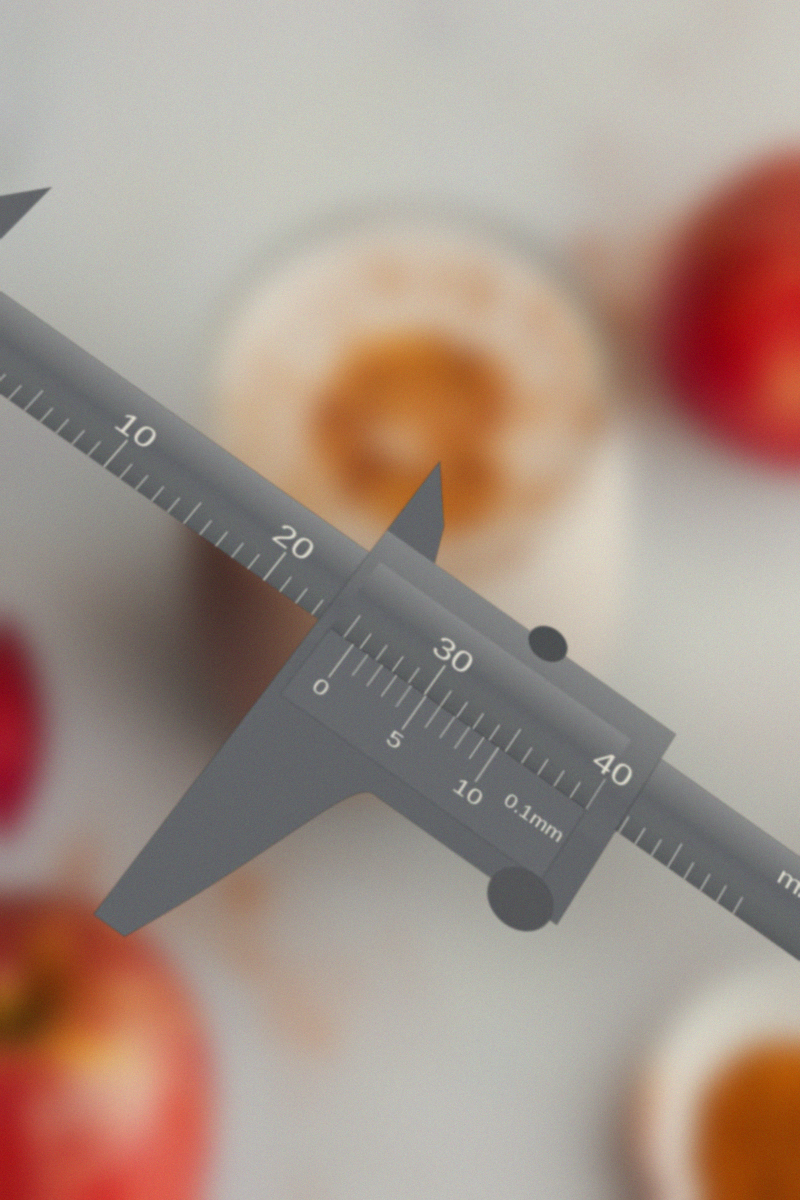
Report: 25.6 mm
